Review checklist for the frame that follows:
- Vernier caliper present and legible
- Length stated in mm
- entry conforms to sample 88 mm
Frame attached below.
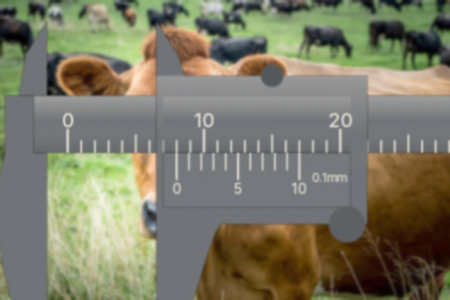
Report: 8.0 mm
